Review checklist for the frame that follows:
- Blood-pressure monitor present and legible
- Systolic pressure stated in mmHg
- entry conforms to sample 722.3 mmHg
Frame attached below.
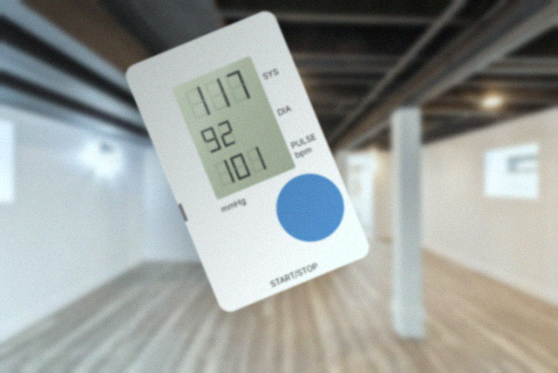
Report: 117 mmHg
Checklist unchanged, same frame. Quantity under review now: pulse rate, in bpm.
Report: 101 bpm
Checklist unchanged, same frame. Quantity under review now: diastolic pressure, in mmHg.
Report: 92 mmHg
